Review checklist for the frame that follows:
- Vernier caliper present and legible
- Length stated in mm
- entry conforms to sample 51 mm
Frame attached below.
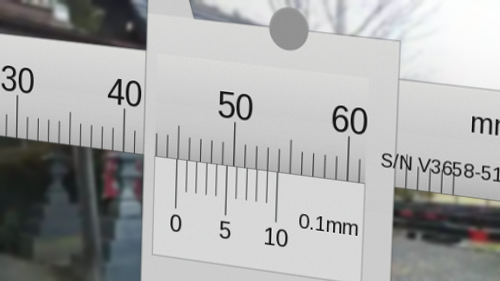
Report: 44.9 mm
